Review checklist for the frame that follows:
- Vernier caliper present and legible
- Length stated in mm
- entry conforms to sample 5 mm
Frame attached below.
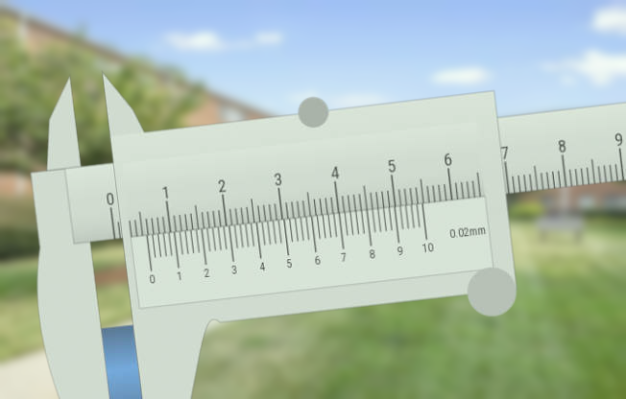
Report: 5.8 mm
